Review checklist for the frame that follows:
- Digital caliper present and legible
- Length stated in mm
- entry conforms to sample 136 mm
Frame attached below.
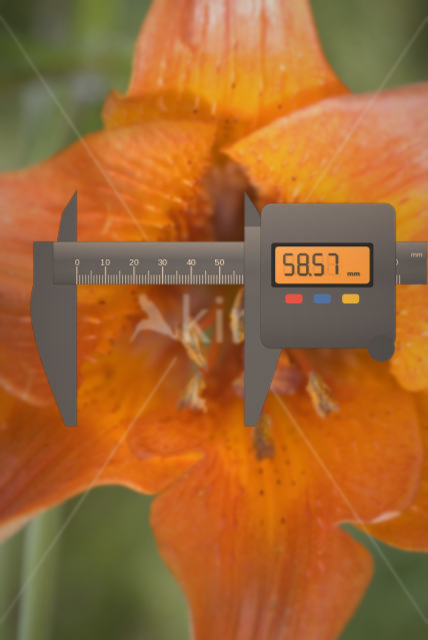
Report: 58.57 mm
